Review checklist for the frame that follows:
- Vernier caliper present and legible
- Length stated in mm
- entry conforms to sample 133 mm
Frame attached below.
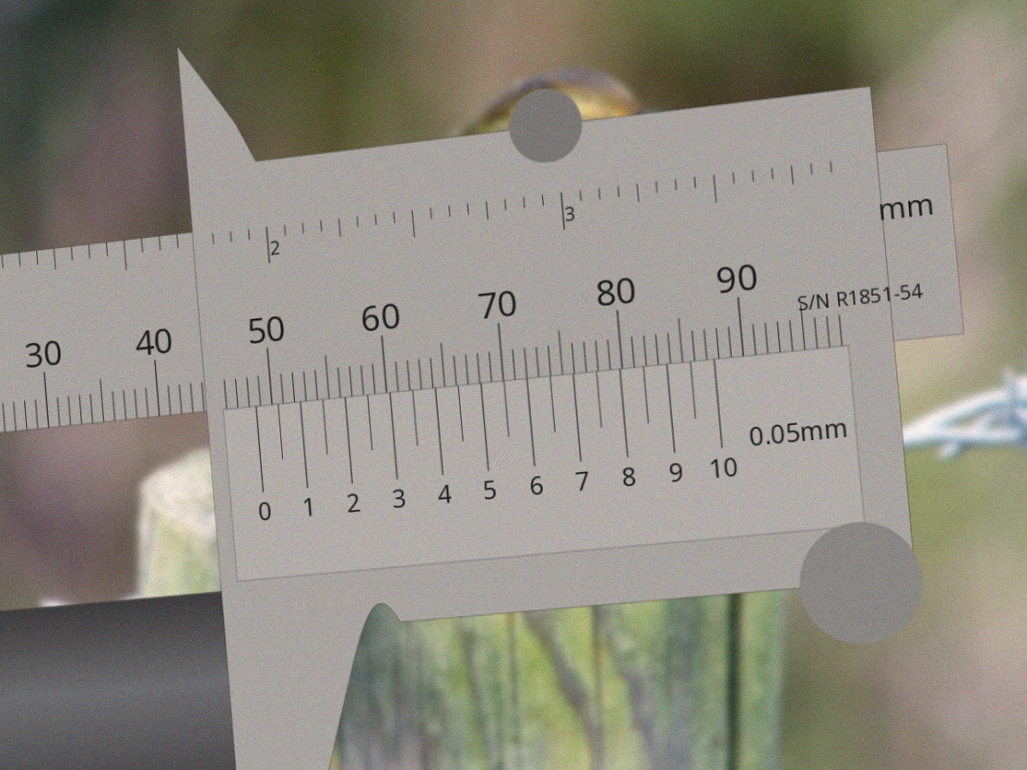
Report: 48.6 mm
